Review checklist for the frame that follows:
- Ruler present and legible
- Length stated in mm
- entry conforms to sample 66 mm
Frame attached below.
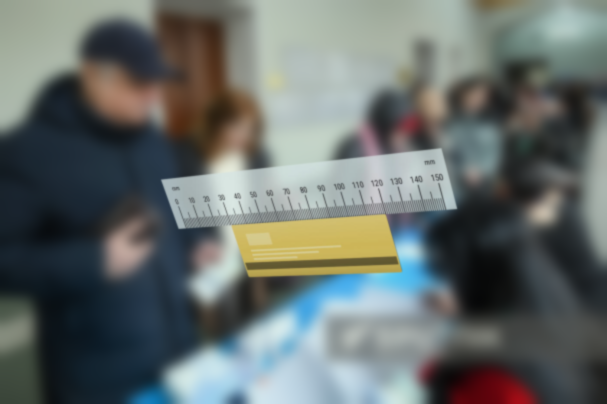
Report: 90 mm
